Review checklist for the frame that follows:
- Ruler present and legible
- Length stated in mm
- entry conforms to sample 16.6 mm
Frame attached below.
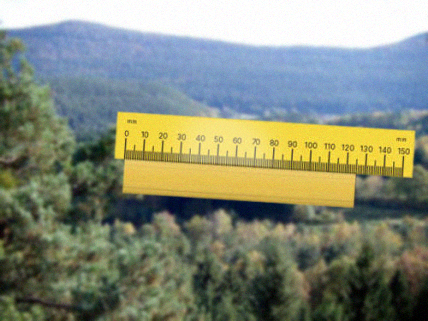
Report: 125 mm
